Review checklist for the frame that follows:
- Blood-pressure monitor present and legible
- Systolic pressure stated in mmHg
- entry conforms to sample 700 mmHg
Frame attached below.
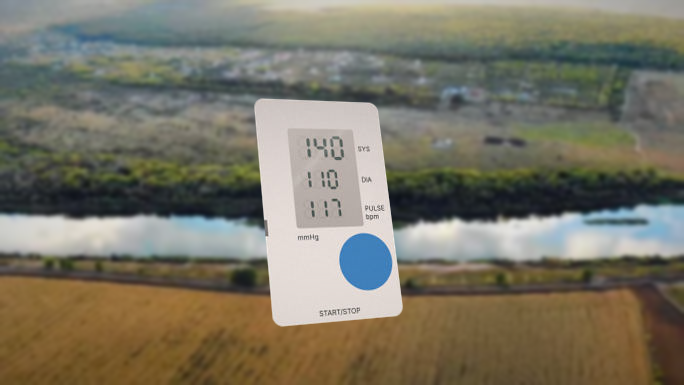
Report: 140 mmHg
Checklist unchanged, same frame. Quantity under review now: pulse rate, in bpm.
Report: 117 bpm
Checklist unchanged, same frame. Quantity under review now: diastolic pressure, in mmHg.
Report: 110 mmHg
